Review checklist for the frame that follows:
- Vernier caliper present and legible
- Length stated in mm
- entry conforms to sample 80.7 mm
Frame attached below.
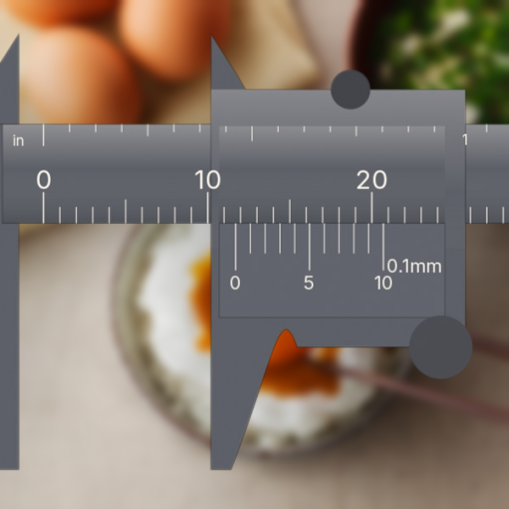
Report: 11.7 mm
